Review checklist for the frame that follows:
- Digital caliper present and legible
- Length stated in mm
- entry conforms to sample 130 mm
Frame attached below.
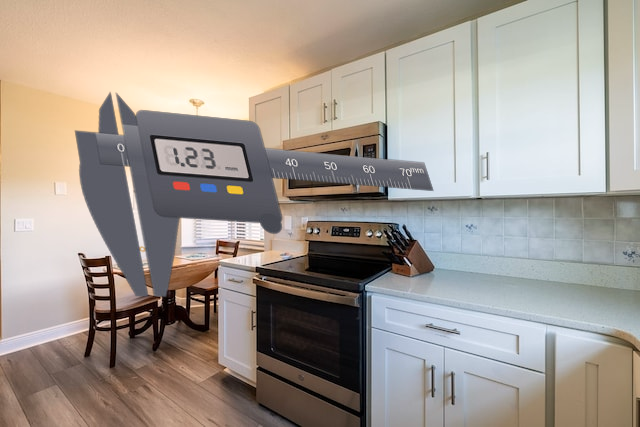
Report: 1.23 mm
